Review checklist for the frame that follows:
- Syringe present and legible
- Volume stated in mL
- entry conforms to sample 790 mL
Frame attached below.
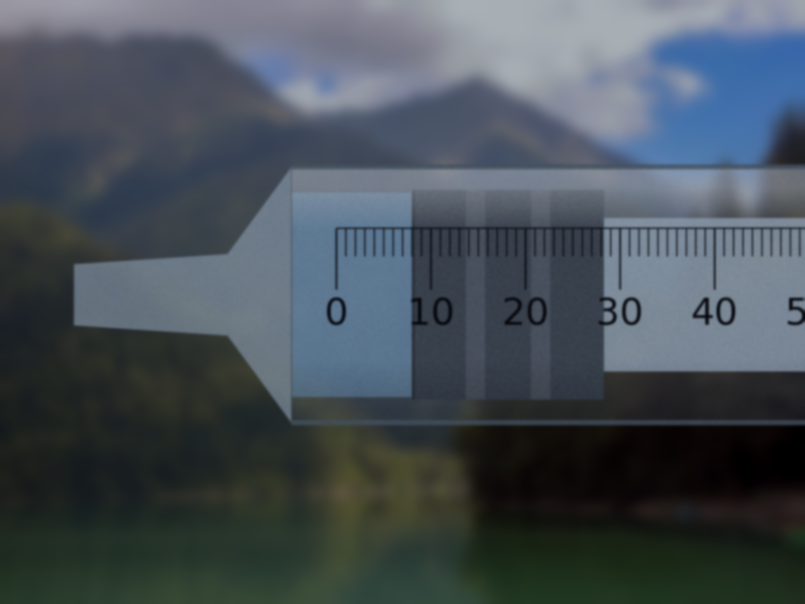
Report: 8 mL
